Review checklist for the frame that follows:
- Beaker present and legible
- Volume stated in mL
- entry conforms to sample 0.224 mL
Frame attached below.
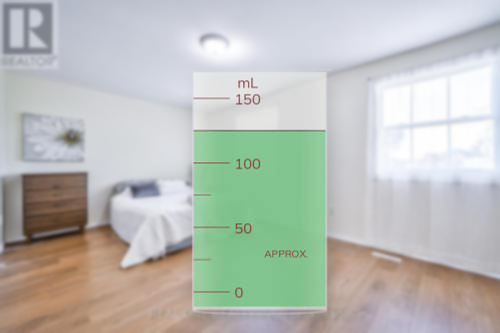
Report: 125 mL
